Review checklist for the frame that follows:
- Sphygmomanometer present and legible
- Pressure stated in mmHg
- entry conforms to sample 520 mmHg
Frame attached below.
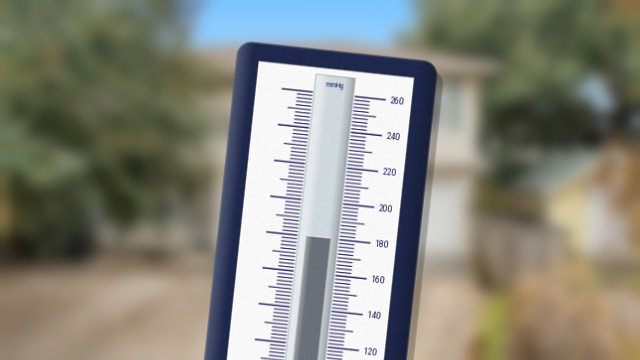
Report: 180 mmHg
